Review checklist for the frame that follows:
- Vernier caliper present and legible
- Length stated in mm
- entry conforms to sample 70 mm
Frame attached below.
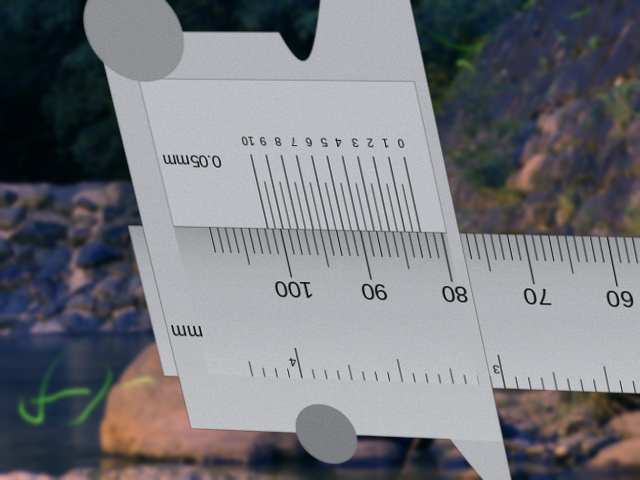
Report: 82.6 mm
